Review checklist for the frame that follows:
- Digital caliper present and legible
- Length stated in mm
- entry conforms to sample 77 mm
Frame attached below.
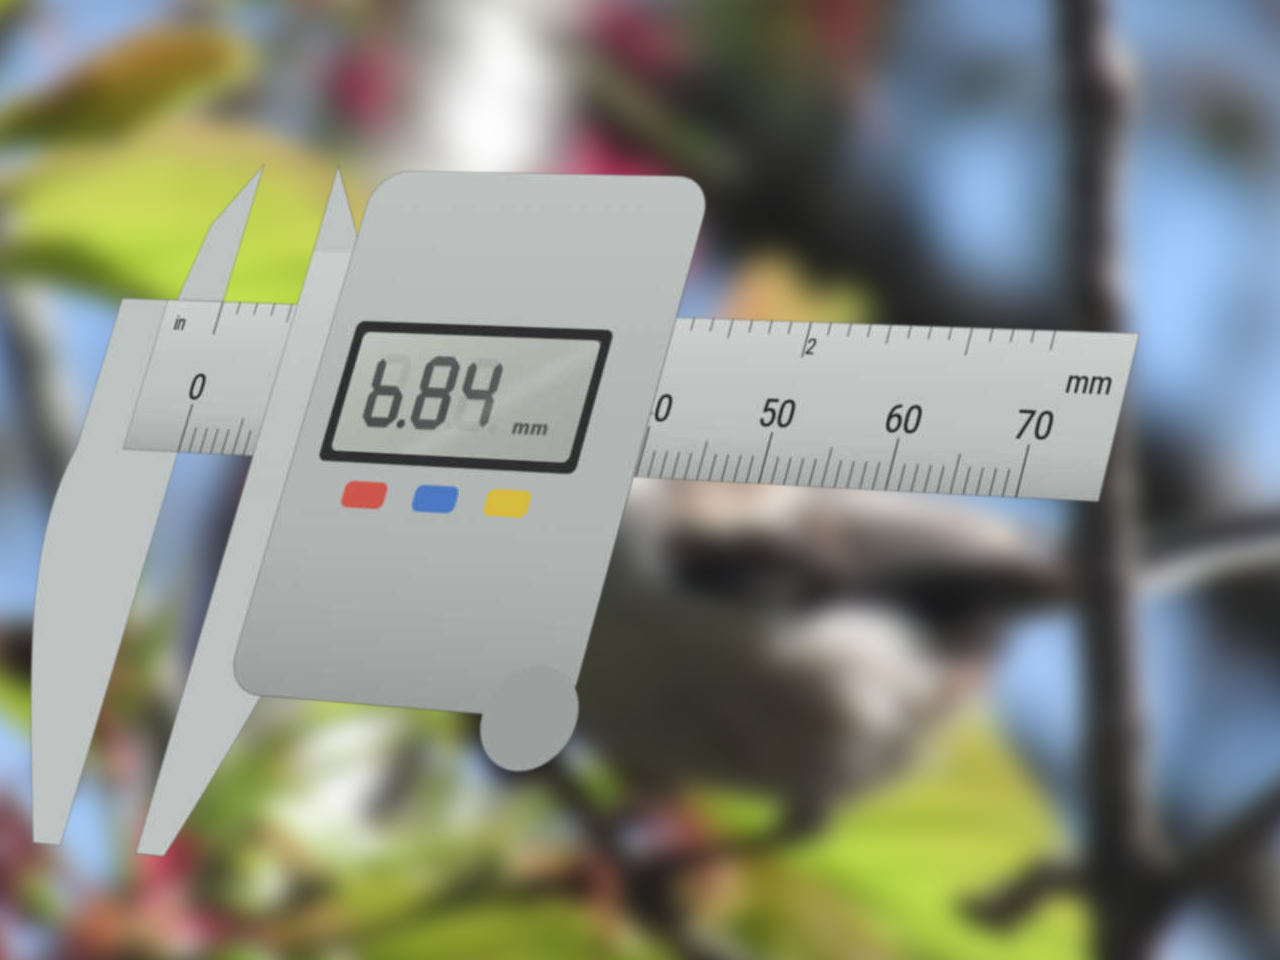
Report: 6.84 mm
